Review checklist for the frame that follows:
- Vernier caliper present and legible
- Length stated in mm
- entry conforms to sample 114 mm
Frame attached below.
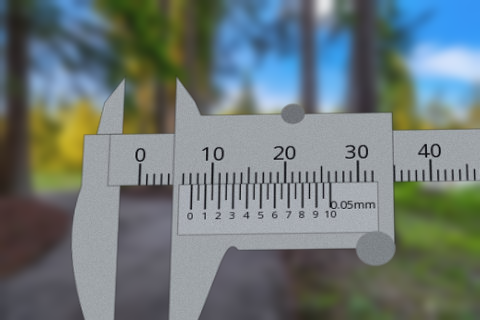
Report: 7.2 mm
